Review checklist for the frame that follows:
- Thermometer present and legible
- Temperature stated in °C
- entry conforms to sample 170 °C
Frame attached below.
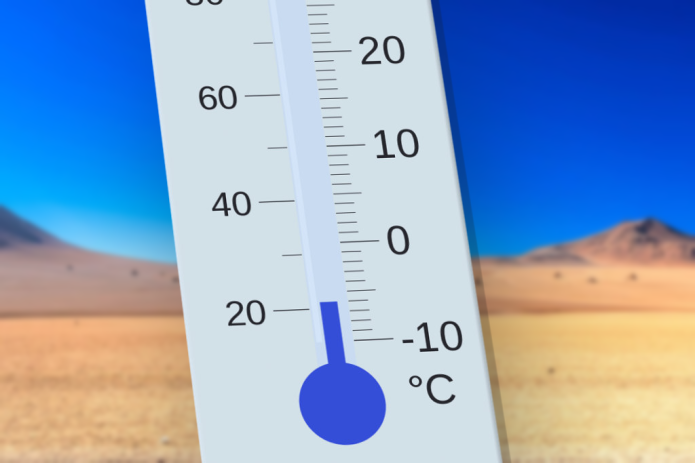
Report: -6 °C
